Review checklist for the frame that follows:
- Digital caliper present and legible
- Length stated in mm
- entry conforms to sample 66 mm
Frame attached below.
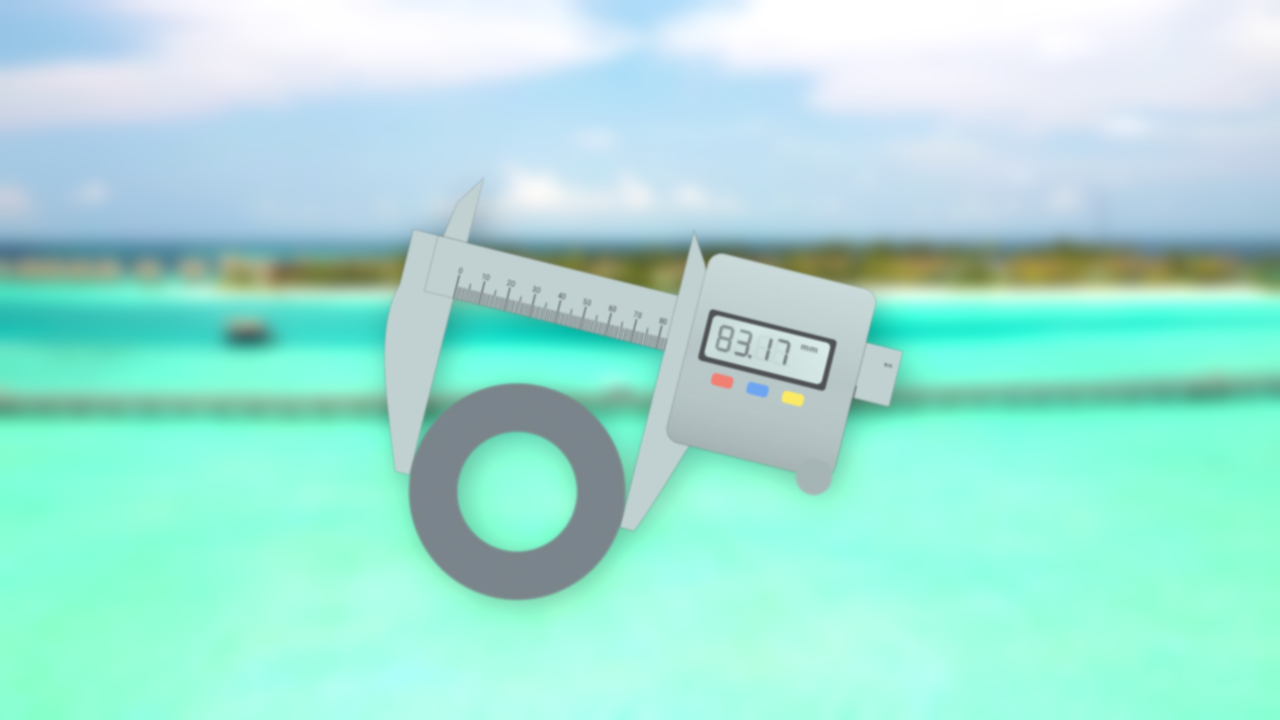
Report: 83.17 mm
